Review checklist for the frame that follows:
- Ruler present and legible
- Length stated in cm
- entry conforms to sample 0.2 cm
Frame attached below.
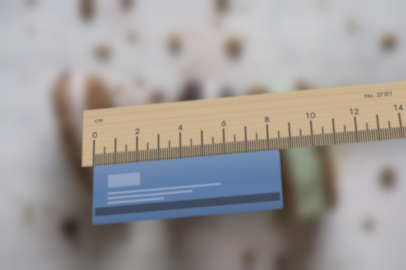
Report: 8.5 cm
